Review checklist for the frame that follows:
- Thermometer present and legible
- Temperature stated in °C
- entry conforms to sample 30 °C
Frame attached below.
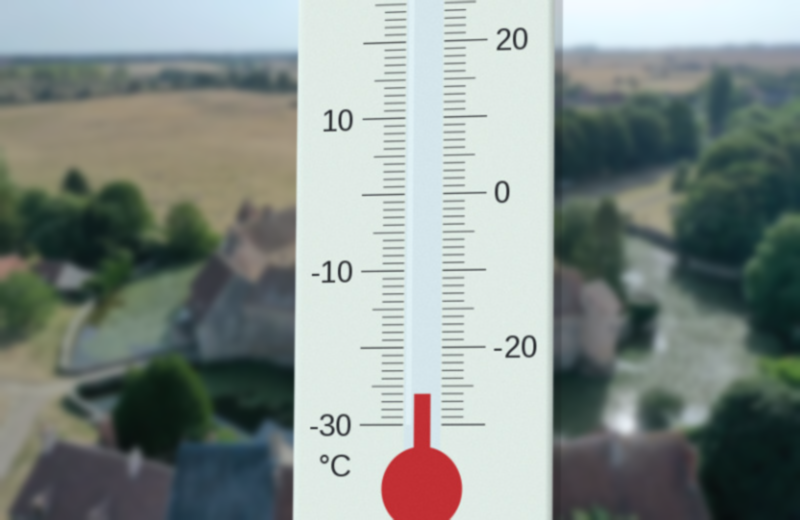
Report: -26 °C
